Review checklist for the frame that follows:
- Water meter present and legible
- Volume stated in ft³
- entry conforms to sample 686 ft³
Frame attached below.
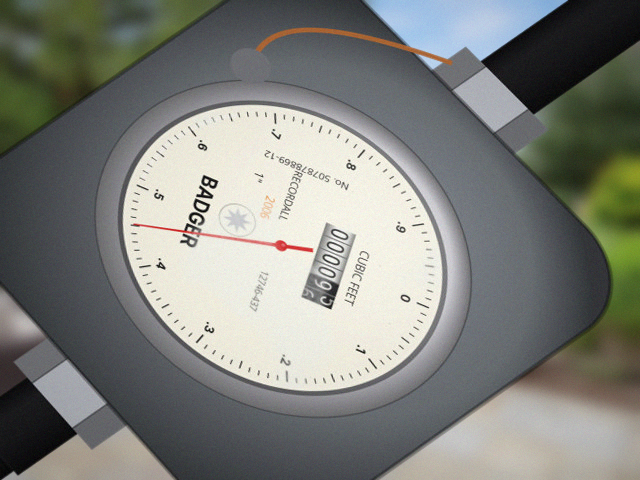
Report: 95.45 ft³
